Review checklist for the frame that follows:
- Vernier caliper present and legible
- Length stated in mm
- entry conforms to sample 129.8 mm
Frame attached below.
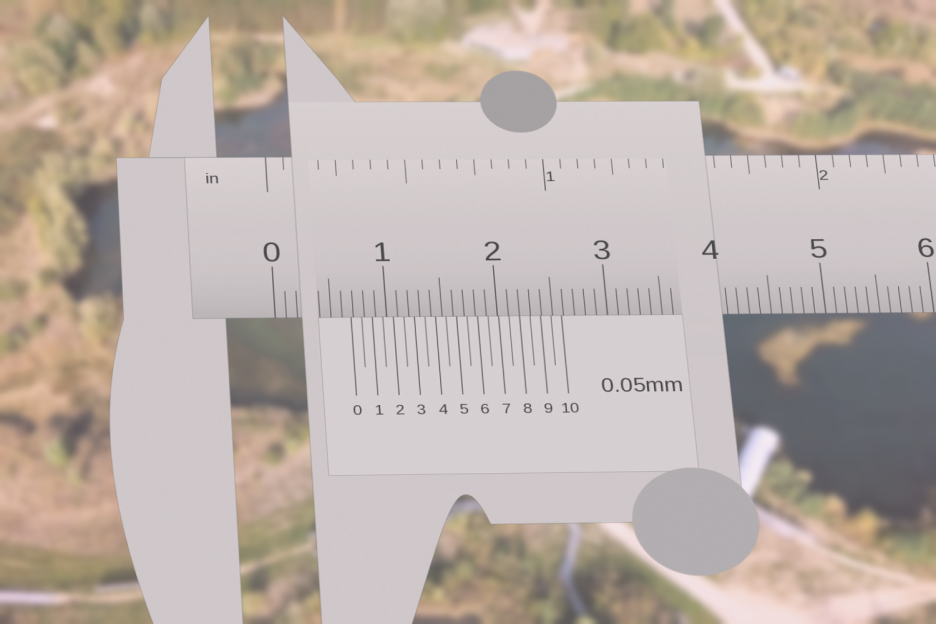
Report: 6.8 mm
